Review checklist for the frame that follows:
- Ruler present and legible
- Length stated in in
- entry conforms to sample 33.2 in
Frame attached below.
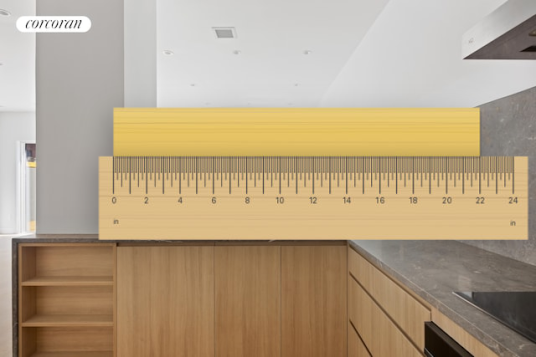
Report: 22 in
